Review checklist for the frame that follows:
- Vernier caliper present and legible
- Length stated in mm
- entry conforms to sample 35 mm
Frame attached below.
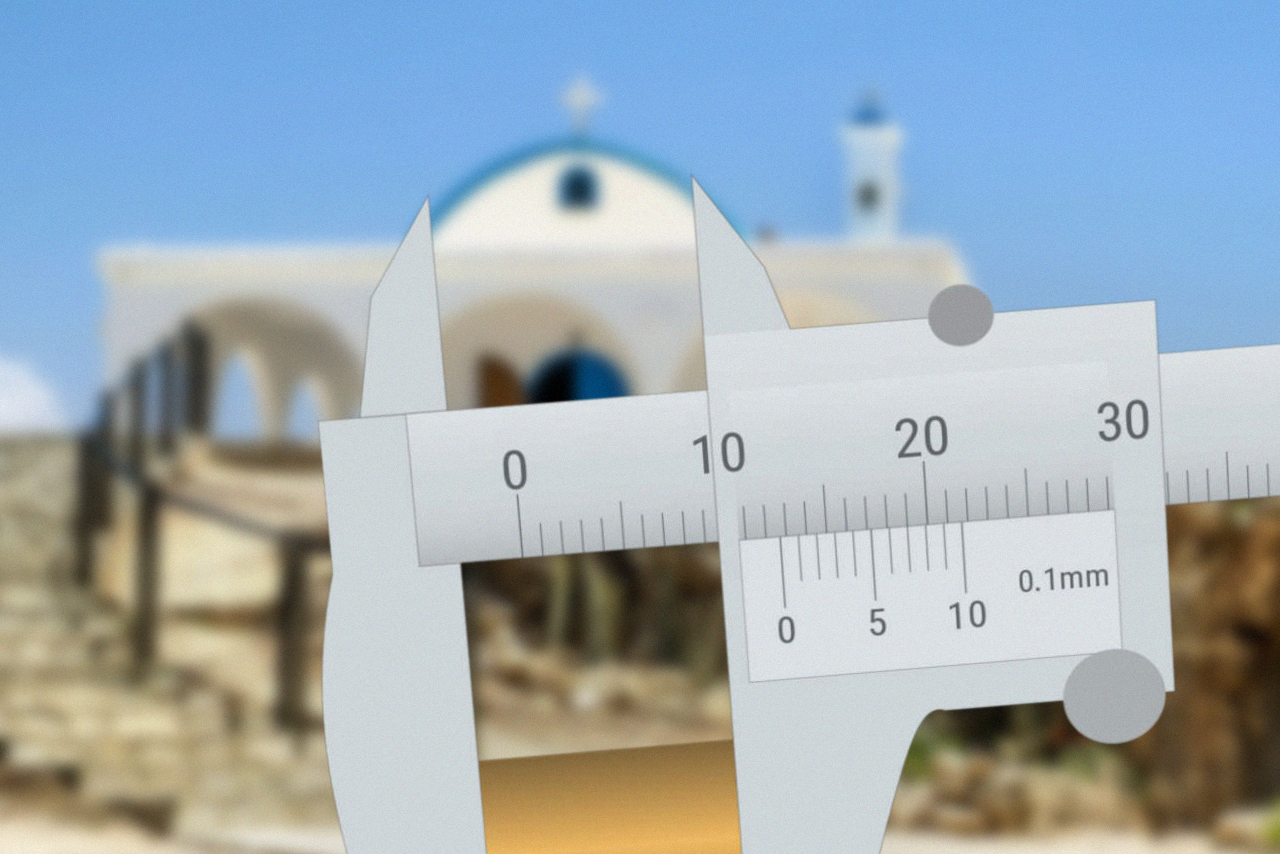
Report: 12.7 mm
